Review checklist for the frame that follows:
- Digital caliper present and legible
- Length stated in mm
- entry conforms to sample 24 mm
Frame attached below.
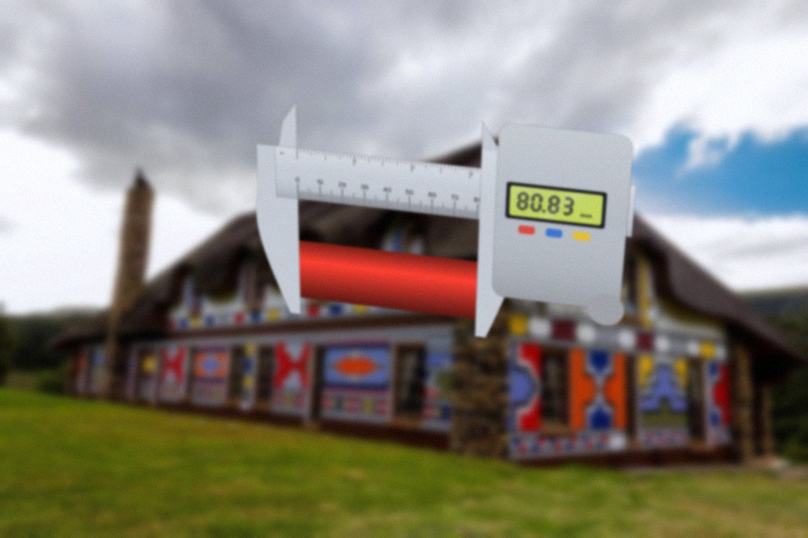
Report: 80.83 mm
